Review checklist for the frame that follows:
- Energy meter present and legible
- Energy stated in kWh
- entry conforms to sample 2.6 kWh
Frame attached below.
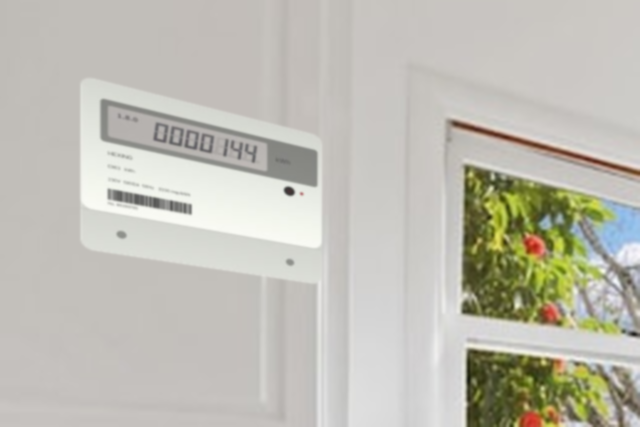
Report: 144 kWh
